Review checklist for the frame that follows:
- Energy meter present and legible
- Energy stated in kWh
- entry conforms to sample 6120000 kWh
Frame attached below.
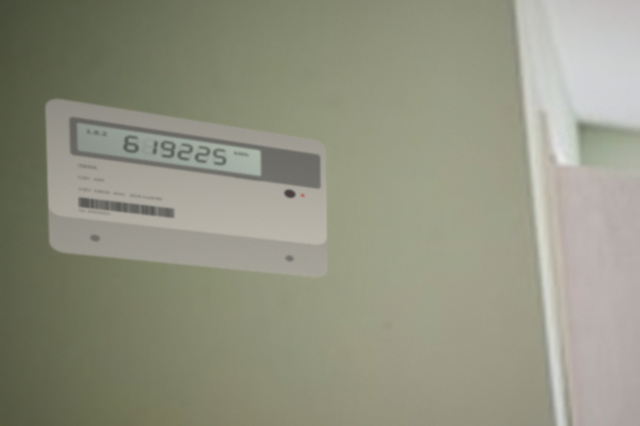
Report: 619225 kWh
